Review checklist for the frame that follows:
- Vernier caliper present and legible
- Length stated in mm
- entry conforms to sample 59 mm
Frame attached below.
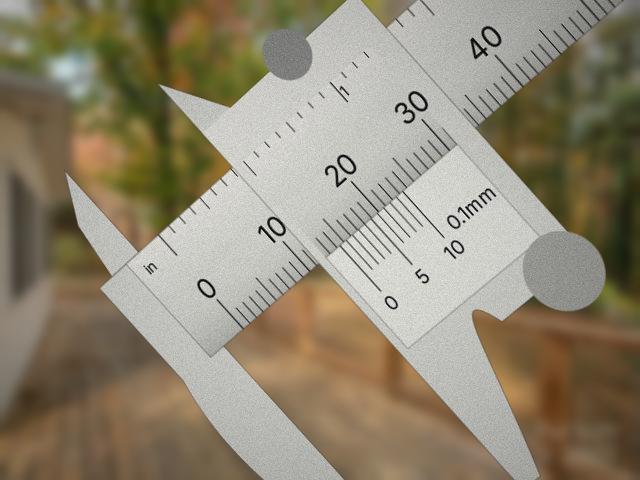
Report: 14.4 mm
